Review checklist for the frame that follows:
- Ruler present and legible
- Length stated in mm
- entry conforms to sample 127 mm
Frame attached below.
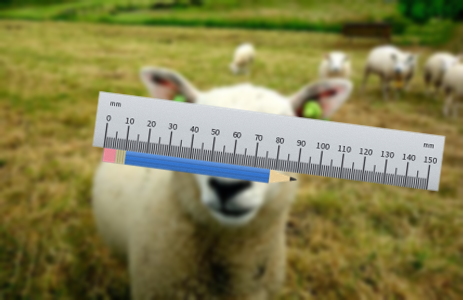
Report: 90 mm
